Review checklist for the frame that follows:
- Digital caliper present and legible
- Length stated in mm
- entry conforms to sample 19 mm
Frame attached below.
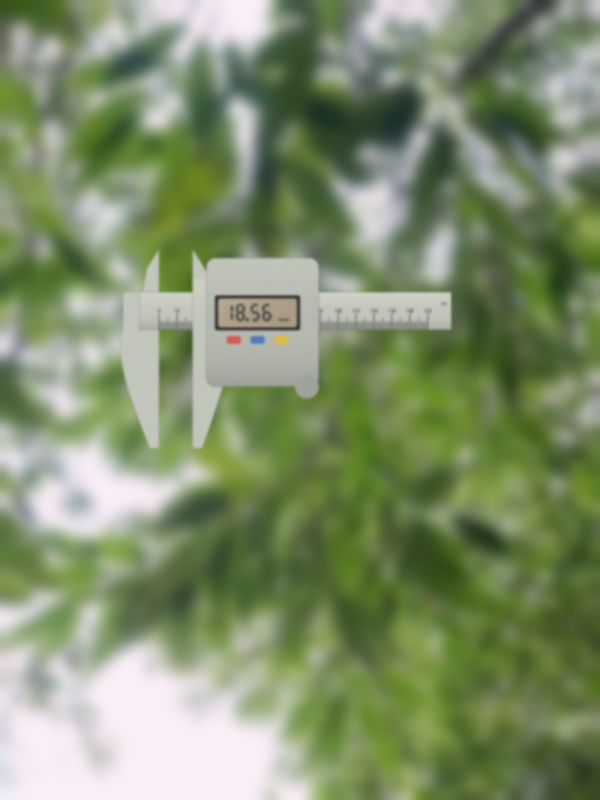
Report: 18.56 mm
